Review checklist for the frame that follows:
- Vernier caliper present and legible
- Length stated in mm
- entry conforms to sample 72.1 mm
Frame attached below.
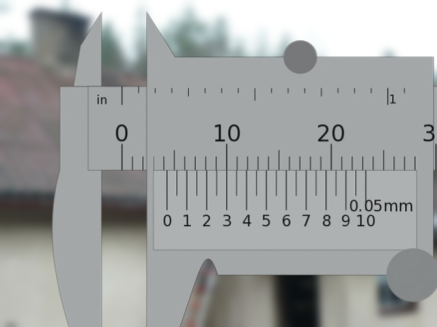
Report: 4.3 mm
